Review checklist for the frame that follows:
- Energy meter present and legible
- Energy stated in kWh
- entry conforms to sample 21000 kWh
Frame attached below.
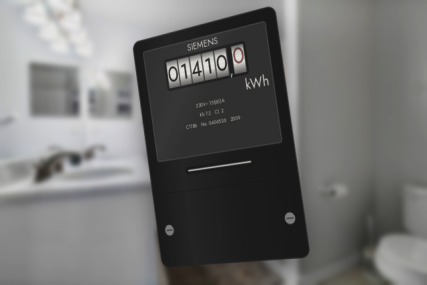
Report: 1410.0 kWh
